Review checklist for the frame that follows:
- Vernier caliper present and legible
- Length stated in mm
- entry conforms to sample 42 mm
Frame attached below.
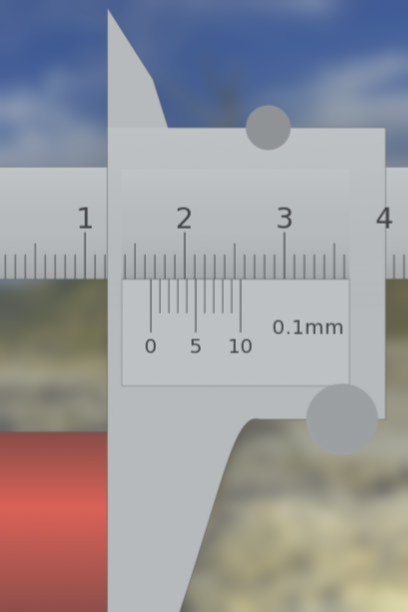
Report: 16.6 mm
